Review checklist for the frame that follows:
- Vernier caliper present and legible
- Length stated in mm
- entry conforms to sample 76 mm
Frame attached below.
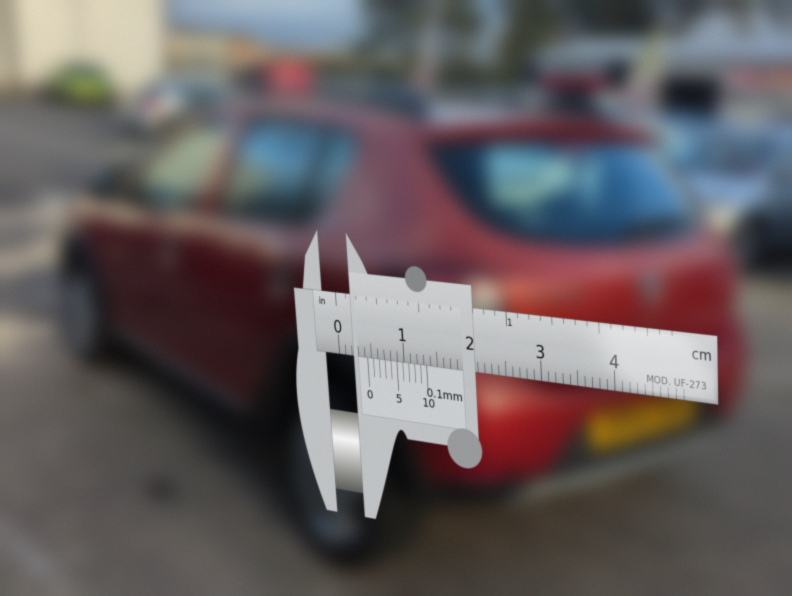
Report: 4.4 mm
